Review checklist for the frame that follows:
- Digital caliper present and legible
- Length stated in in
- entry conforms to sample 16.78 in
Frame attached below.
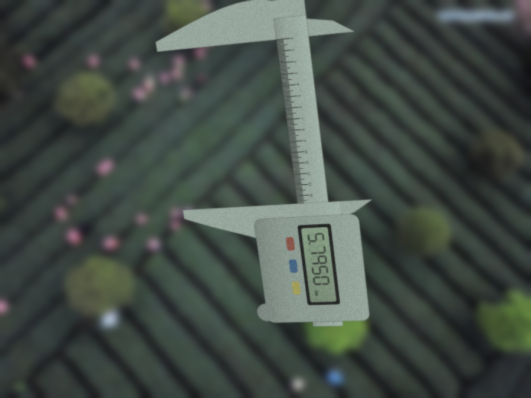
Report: 5.7950 in
